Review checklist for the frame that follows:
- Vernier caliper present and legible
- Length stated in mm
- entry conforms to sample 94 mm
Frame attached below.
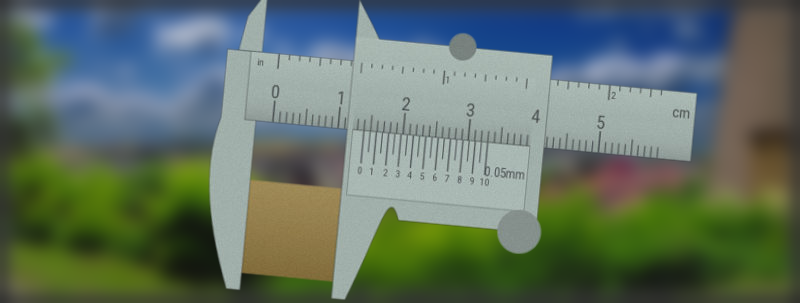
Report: 14.0 mm
